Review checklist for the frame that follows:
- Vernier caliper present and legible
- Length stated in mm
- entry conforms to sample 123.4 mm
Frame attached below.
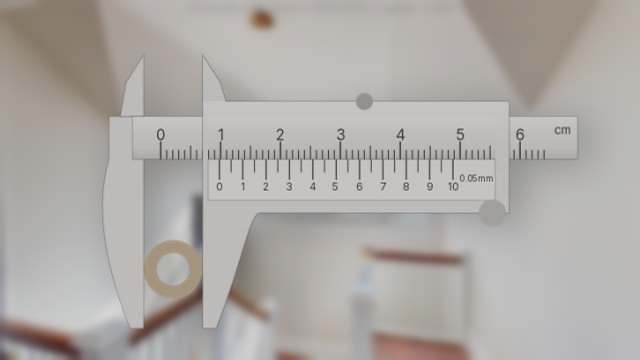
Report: 9.8 mm
